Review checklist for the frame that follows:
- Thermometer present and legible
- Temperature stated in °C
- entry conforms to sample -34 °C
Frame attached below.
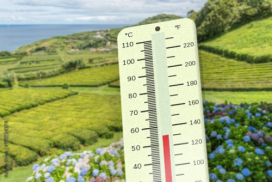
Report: 55 °C
